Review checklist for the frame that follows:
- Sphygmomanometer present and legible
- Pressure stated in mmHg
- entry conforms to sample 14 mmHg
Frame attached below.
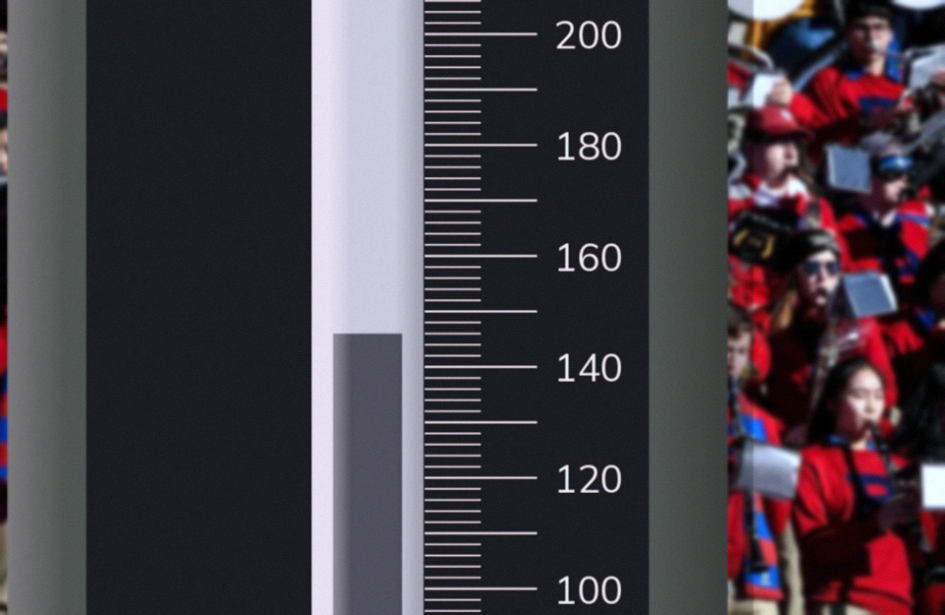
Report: 146 mmHg
